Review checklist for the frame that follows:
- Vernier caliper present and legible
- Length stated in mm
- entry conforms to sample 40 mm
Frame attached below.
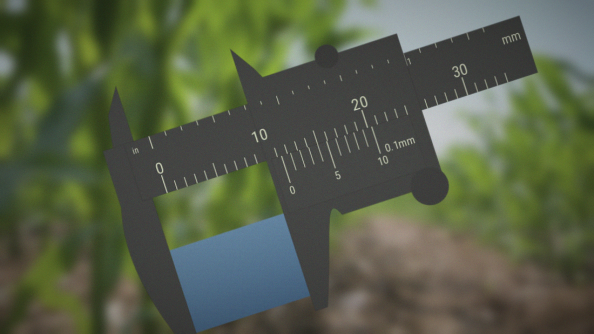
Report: 11.4 mm
